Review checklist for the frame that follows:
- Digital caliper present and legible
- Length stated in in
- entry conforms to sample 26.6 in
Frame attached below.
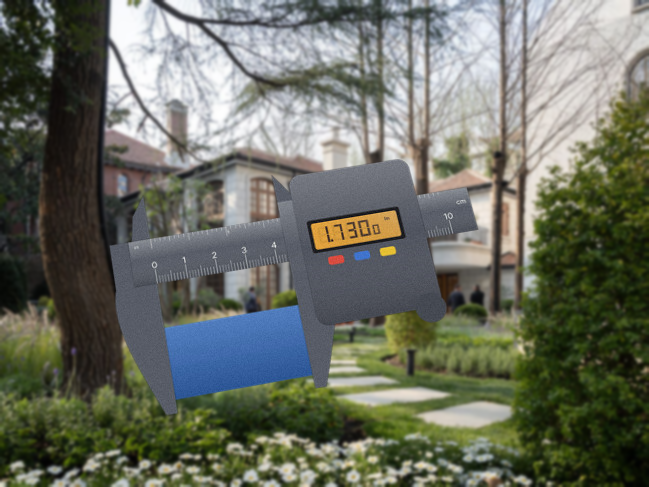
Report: 1.7300 in
